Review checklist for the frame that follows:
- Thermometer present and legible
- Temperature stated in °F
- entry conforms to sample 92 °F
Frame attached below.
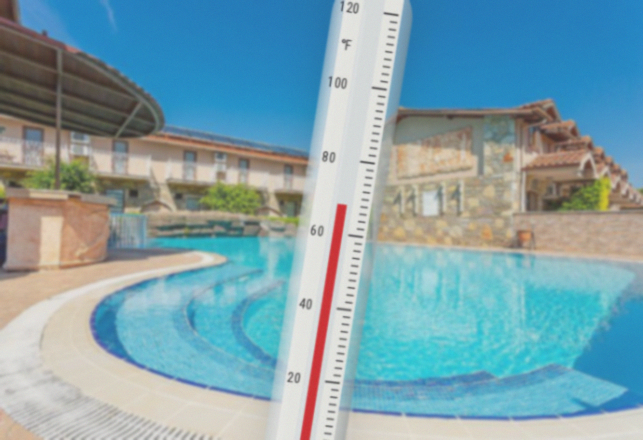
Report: 68 °F
